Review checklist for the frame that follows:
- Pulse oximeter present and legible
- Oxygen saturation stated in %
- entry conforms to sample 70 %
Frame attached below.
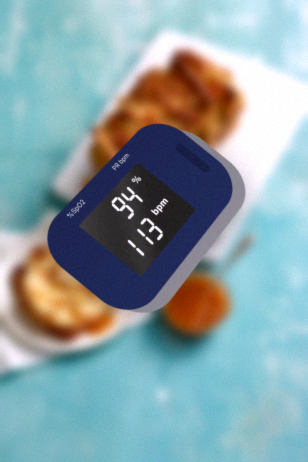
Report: 94 %
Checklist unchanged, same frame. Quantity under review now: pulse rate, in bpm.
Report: 113 bpm
